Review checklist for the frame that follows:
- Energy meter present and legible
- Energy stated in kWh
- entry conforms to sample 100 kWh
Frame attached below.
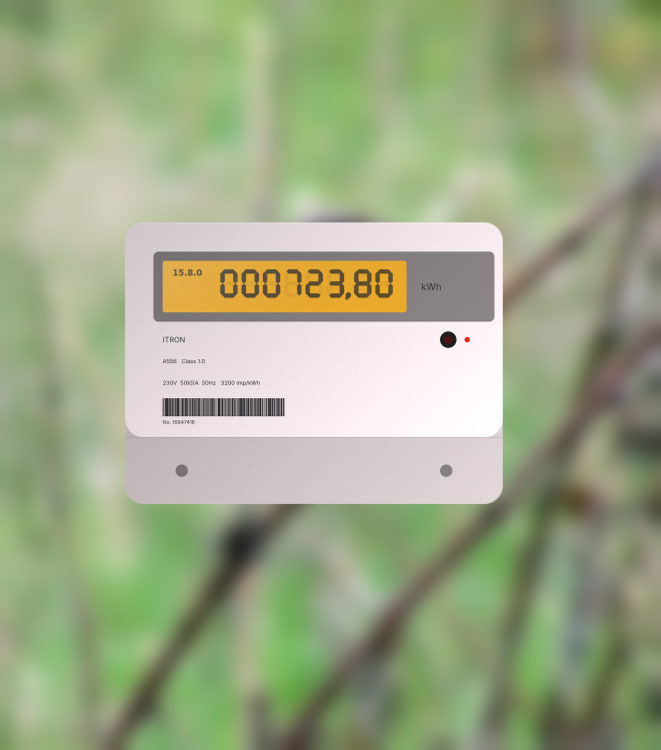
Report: 723.80 kWh
